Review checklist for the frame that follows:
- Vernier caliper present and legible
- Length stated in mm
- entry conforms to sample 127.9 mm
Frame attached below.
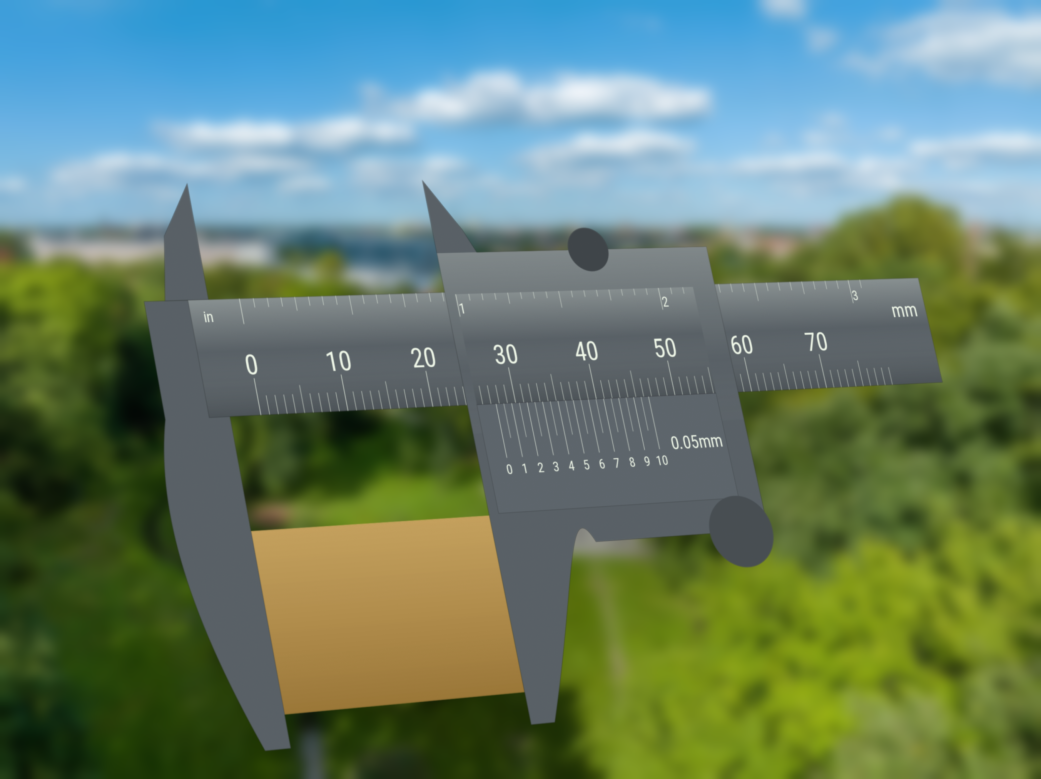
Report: 27.6 mm
